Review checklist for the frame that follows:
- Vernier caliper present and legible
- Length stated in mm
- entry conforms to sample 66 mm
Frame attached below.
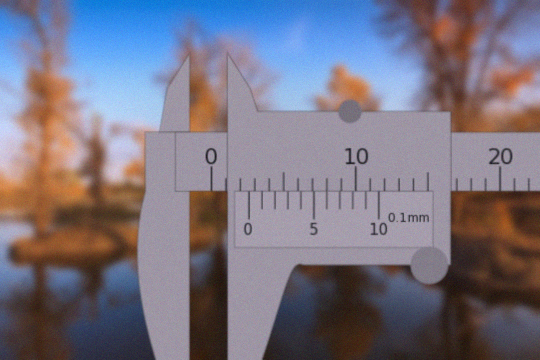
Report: 2.6 mm
